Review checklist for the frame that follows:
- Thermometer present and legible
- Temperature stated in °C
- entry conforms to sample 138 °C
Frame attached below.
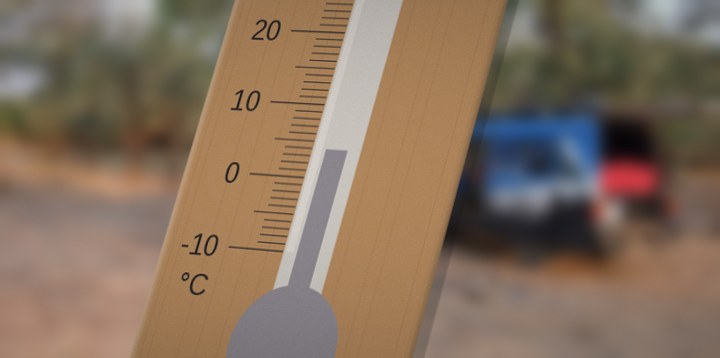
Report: 4 °C
